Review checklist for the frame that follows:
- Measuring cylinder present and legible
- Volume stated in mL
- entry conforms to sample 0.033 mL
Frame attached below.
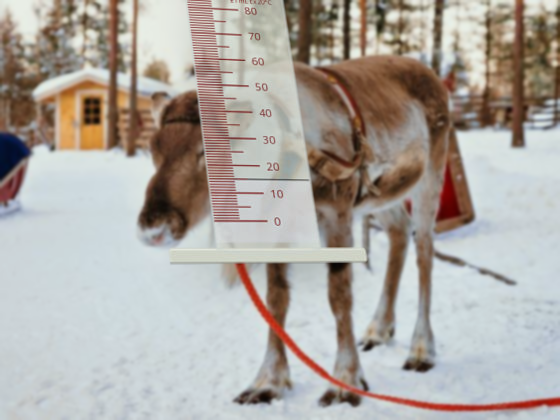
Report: 15 mL
